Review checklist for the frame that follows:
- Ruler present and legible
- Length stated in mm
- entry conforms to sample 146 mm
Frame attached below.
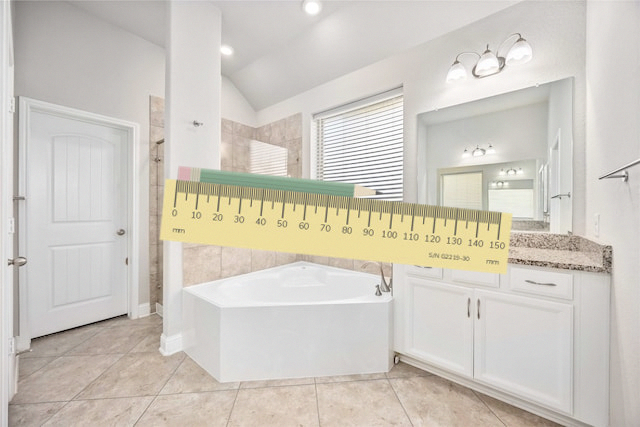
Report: 95 mm
